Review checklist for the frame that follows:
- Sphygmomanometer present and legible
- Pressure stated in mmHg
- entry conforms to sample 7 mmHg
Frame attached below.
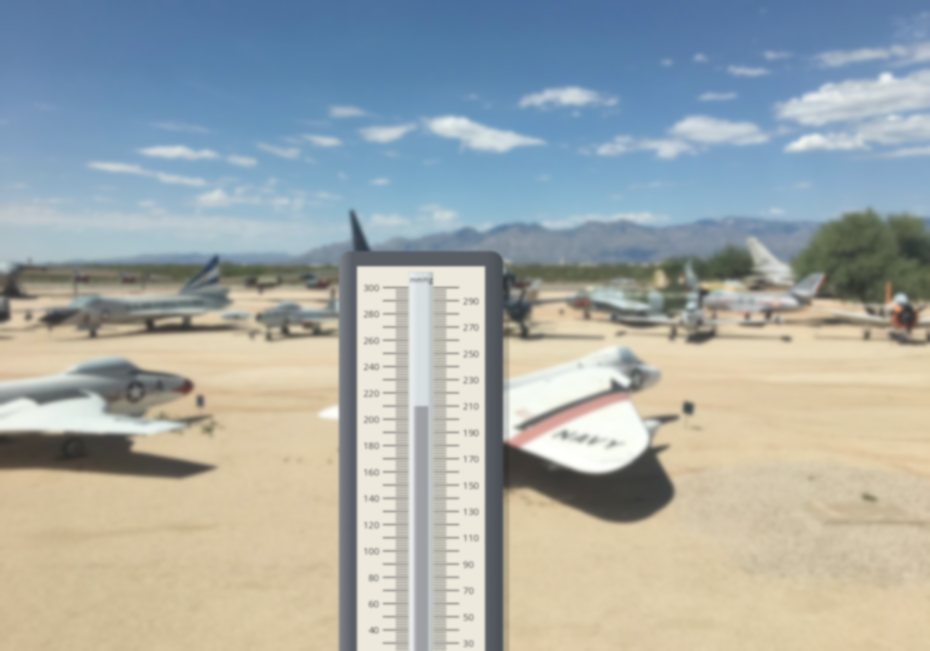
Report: 210 mmHg
